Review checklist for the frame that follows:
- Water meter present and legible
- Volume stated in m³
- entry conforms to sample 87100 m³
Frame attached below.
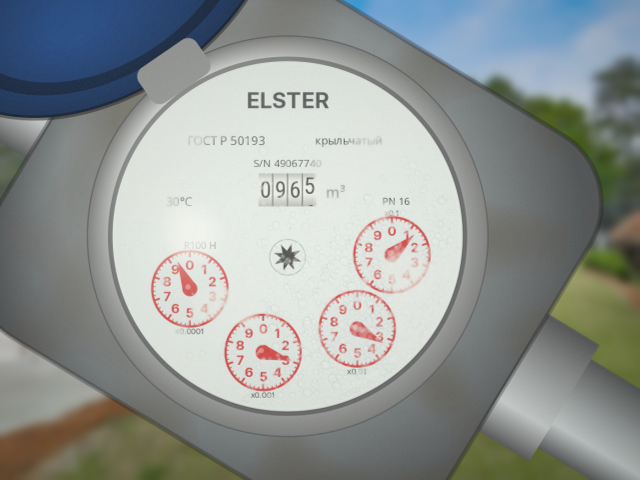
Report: 965.1329 m³
